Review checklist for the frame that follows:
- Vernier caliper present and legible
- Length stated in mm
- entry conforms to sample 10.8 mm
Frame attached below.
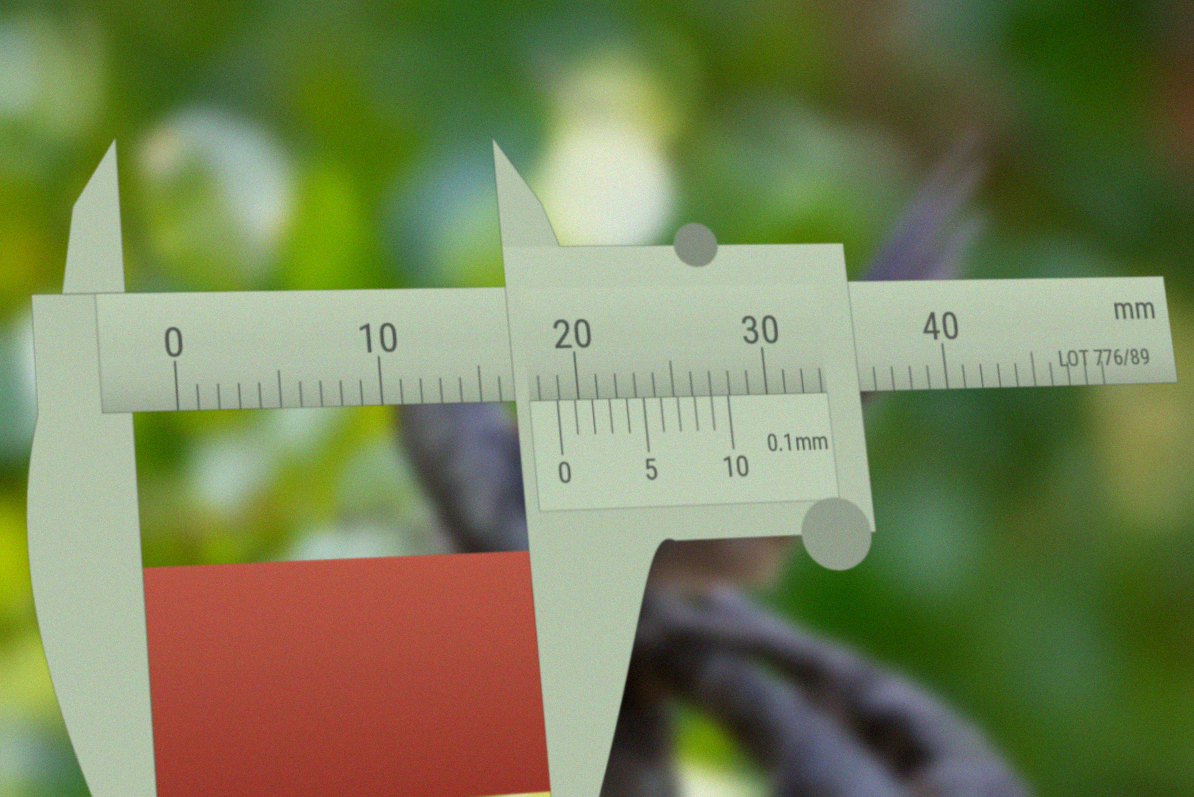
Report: 18.9 mm
